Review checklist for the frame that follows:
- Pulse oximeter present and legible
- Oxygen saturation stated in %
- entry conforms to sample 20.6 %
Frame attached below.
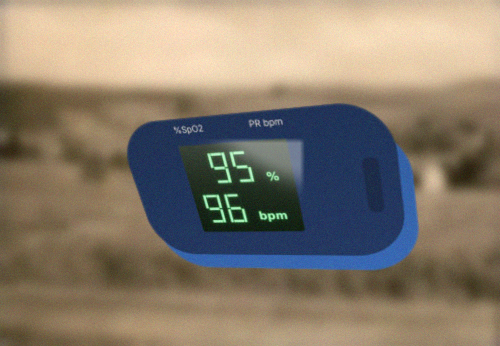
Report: 95 %
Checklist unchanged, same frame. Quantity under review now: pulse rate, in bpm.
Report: 96 bpm
